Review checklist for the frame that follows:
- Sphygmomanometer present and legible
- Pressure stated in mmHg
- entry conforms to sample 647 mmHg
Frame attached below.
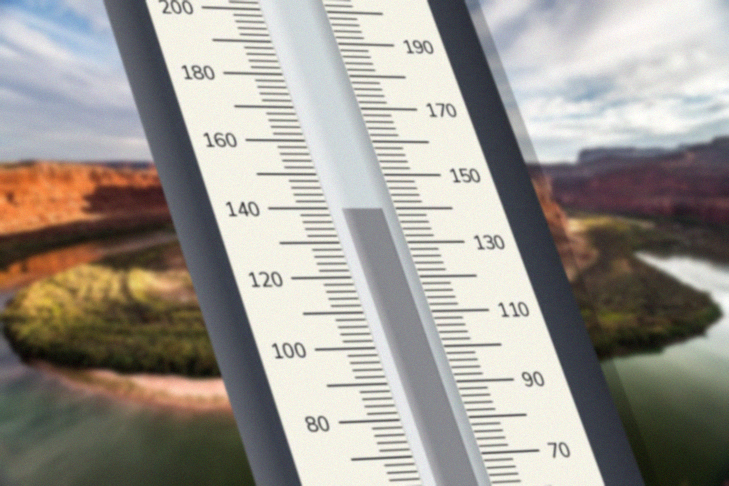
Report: 140 mmHg
